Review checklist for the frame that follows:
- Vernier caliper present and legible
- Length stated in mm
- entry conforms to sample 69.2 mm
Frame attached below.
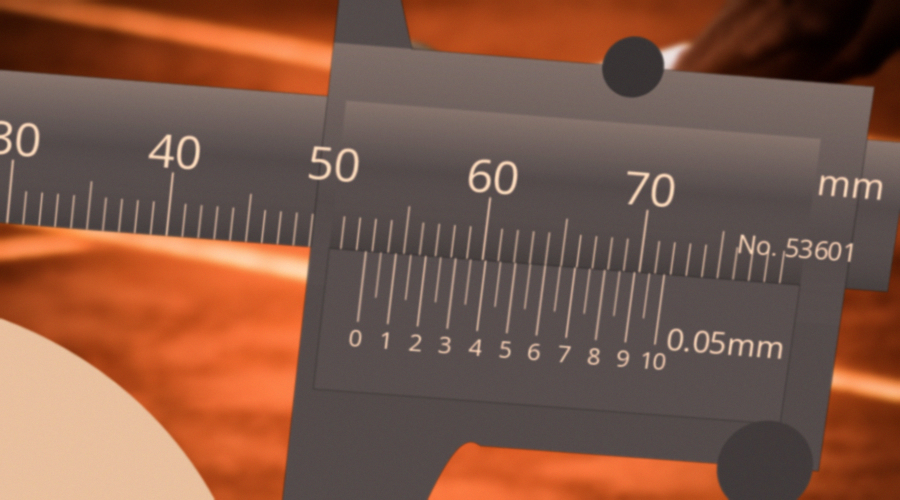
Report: 52.6 mm
